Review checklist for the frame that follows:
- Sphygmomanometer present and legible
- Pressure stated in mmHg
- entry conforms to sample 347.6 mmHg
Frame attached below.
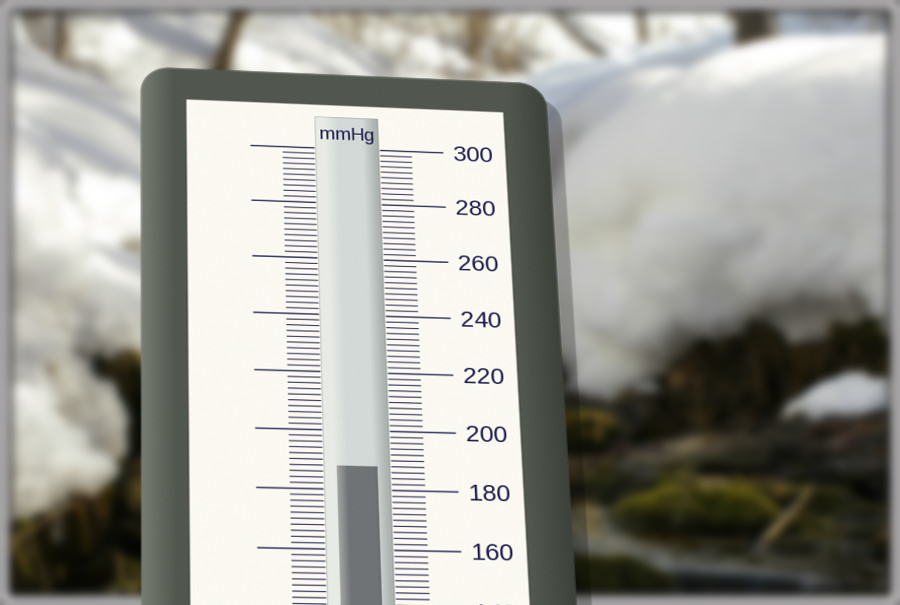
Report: 188 mmHg
